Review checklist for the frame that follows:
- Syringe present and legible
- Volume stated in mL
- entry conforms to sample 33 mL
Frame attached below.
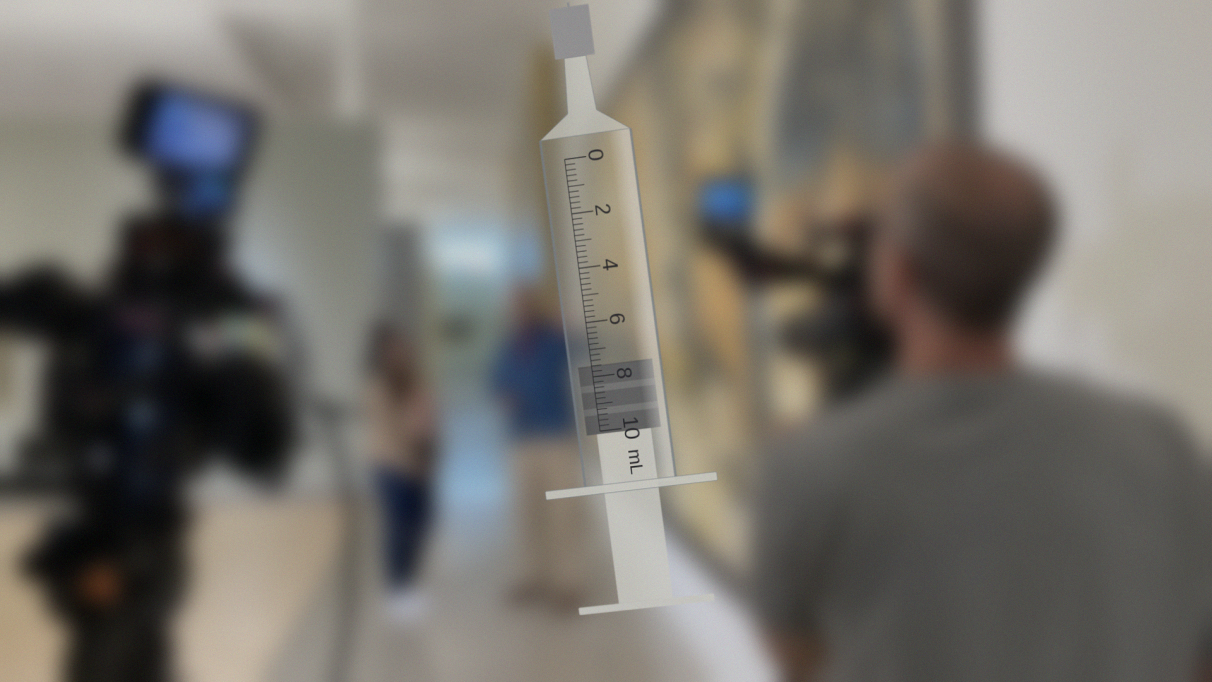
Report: 7.6 mL
